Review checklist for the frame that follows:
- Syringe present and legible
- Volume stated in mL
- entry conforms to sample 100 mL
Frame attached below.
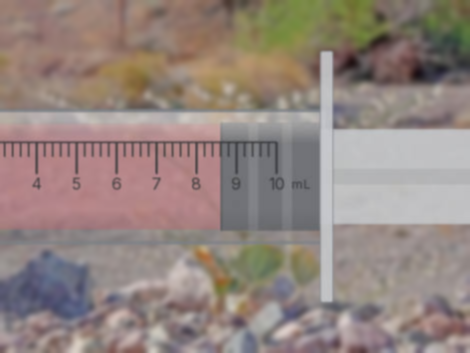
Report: 8.6 mL
